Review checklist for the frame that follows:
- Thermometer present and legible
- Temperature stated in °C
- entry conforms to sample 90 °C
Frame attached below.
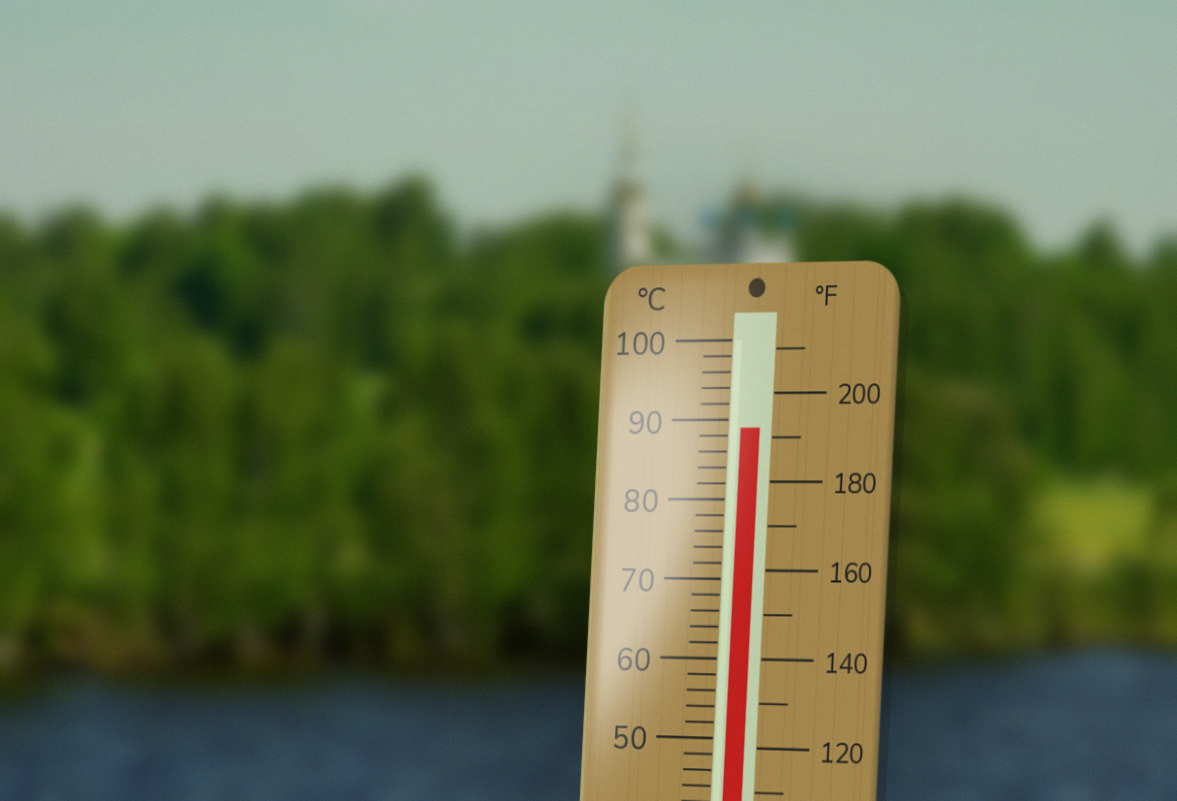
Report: 89 °C
